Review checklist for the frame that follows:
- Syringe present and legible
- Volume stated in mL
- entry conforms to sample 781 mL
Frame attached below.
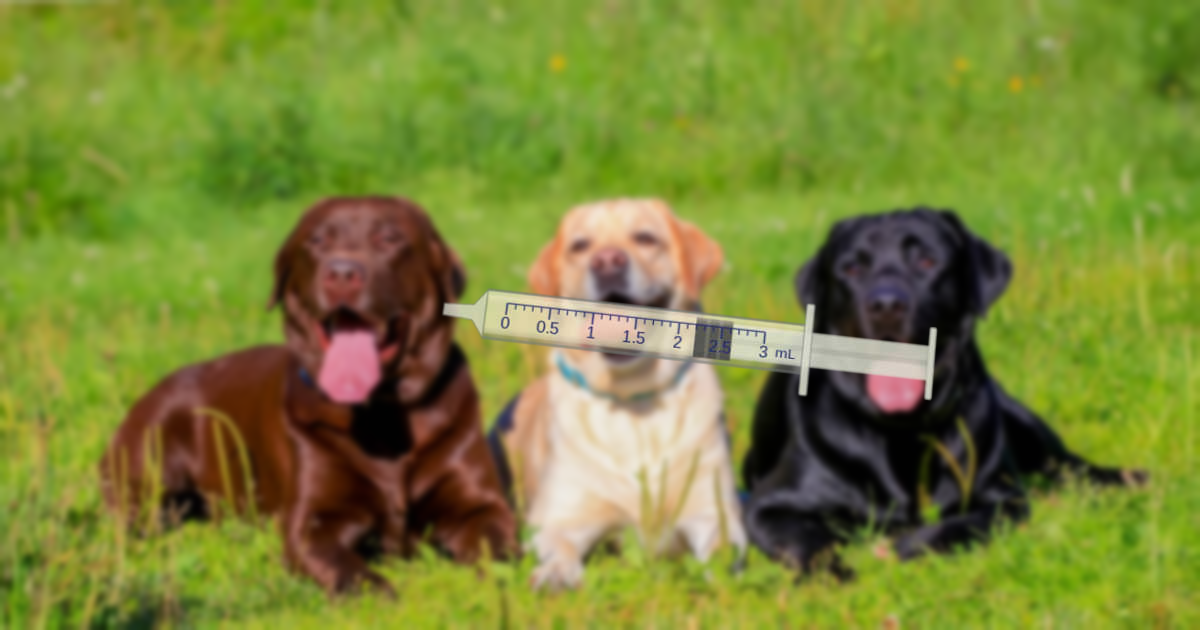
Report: 2.2 mL
